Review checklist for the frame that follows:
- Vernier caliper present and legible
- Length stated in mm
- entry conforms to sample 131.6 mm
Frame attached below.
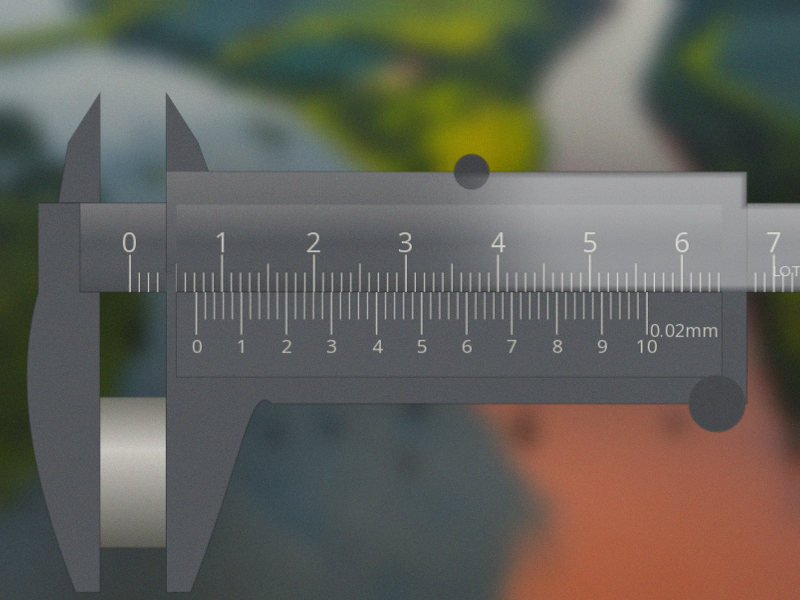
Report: 7.2 mm
